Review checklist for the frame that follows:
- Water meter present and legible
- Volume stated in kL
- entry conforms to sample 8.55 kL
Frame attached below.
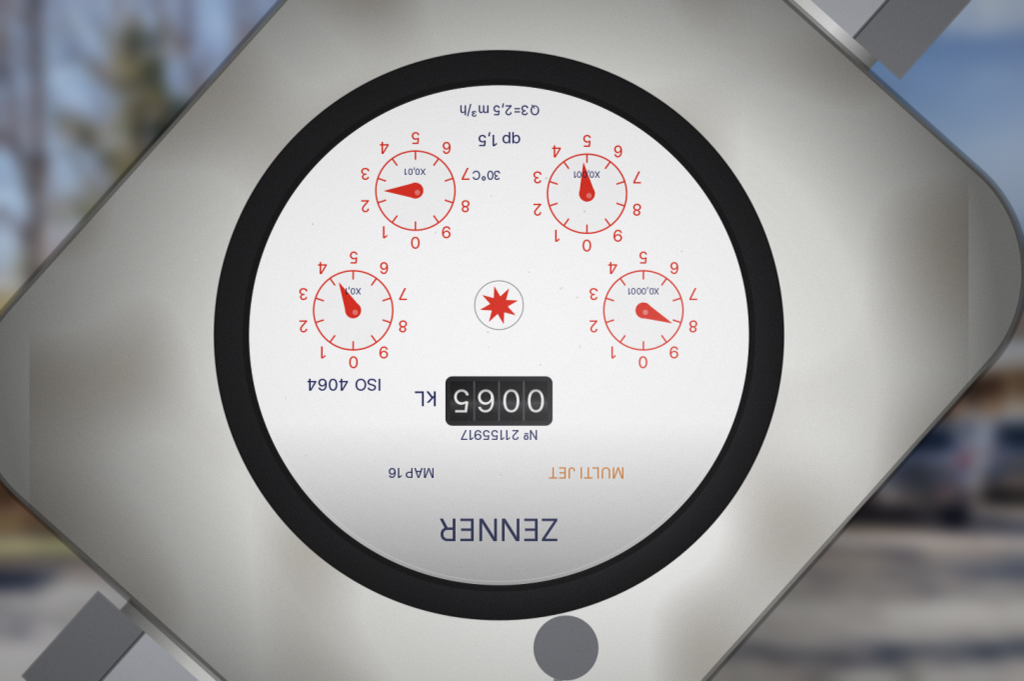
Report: 65.4248 kL
